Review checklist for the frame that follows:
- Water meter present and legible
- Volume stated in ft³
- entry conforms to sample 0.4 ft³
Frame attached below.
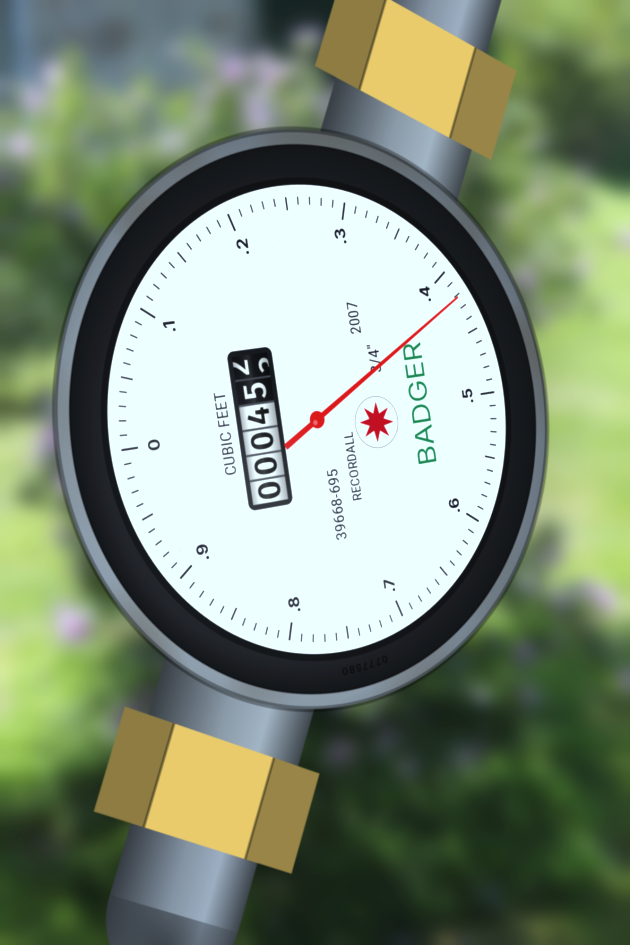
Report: 452.42 ft³
